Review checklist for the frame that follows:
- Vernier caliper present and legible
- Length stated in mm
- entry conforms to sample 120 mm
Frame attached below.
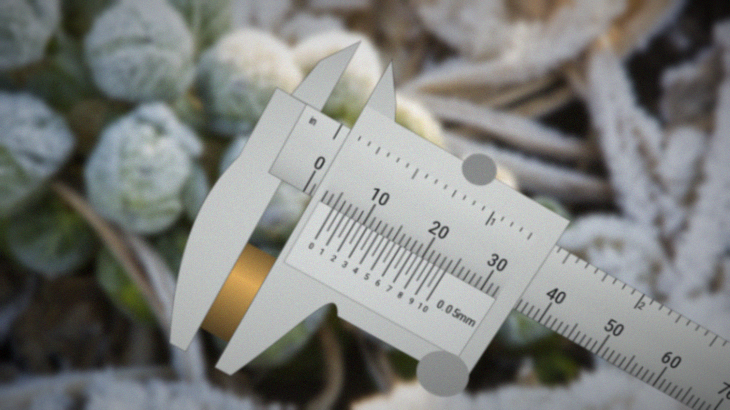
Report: 5.0 mm
